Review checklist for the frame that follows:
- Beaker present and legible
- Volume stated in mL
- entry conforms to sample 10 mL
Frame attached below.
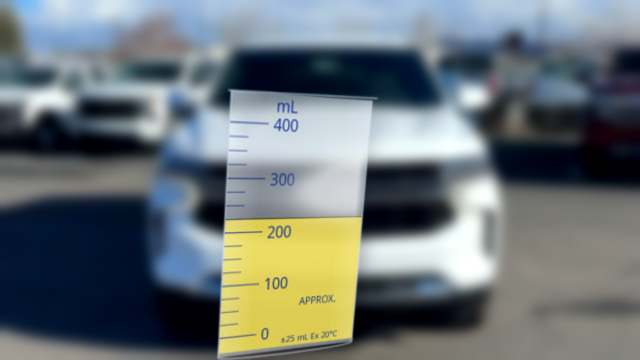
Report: 225 mL
